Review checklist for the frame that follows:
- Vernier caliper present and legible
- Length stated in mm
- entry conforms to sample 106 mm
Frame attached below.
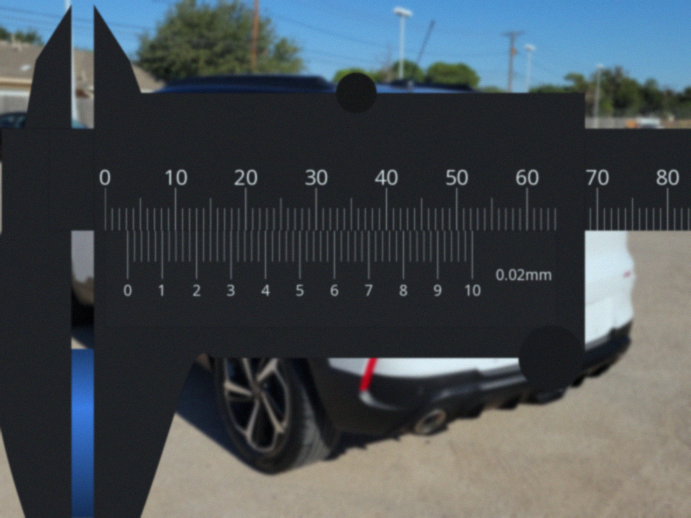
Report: 3.2 mm
